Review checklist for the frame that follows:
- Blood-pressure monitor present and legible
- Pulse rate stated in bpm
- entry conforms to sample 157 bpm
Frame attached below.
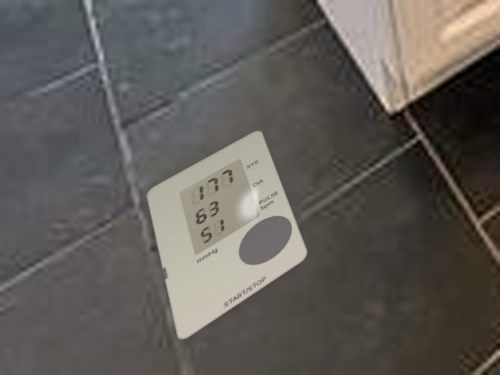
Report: 51 bpm
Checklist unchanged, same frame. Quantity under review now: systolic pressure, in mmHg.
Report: 177 mmHg
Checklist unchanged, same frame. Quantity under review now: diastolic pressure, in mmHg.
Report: 63 mmHg
